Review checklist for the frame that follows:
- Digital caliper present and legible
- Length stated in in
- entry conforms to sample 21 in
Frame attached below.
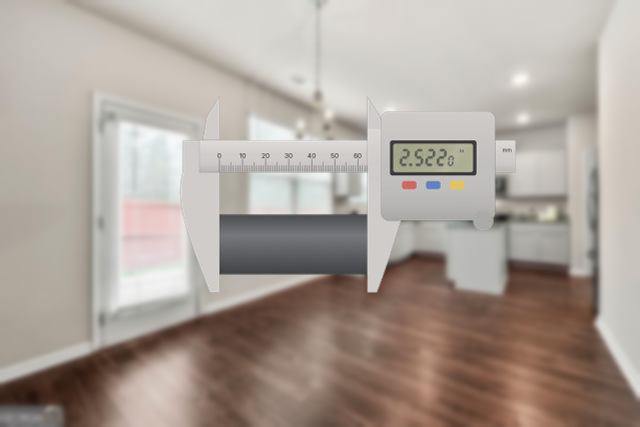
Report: 2.5220 in
